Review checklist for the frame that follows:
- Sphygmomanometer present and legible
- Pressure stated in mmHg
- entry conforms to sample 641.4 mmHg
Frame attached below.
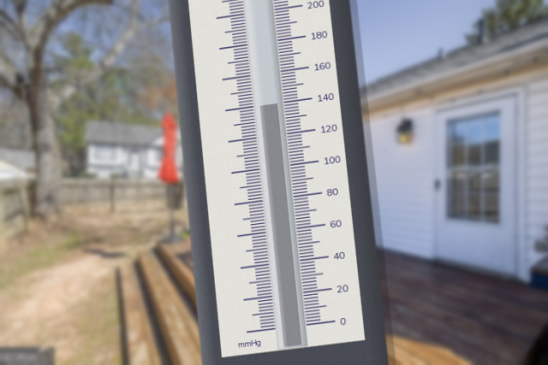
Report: 140 mmHg
